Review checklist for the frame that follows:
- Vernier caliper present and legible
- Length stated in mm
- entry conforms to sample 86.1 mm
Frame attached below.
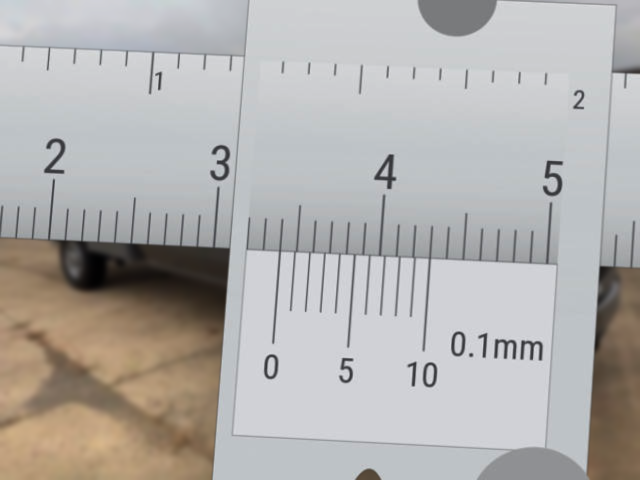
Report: 34.0 mm
